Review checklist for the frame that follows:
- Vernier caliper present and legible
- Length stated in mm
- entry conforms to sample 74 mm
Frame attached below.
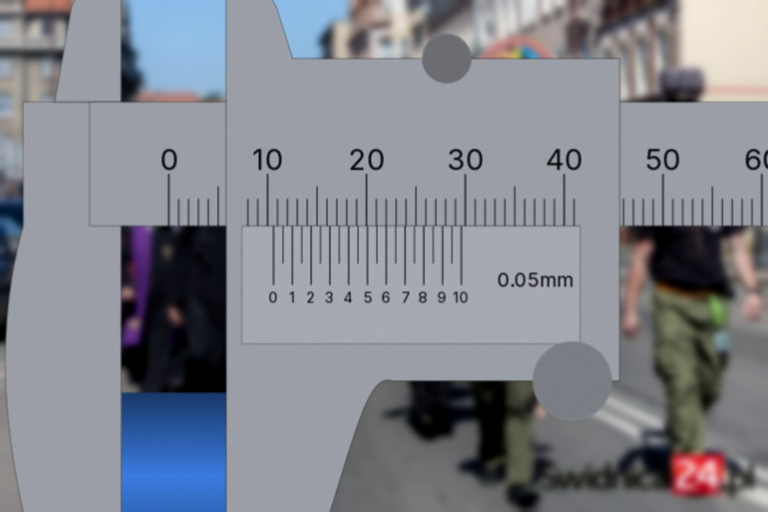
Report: 10.6 mm
